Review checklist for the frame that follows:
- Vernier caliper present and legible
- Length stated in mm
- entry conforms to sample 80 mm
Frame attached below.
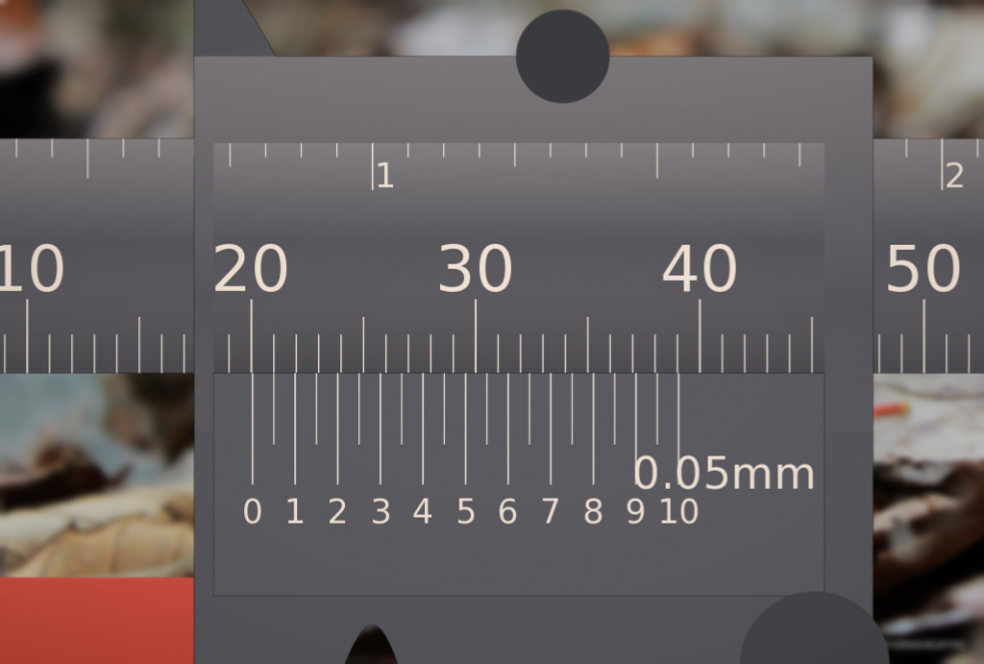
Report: 20.05 mm
